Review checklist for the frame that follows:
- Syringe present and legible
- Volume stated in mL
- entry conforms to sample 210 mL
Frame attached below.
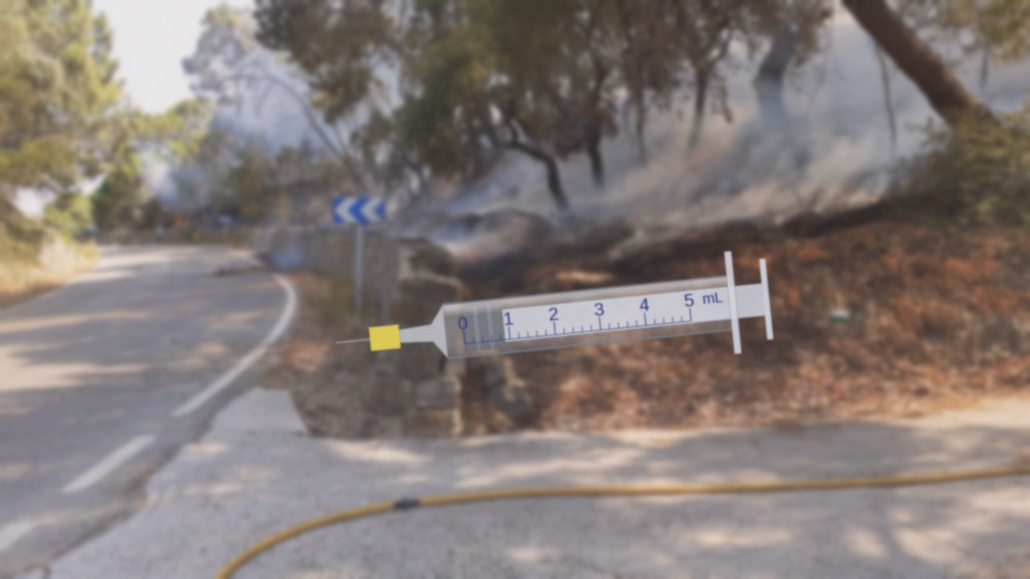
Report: 0 mL
